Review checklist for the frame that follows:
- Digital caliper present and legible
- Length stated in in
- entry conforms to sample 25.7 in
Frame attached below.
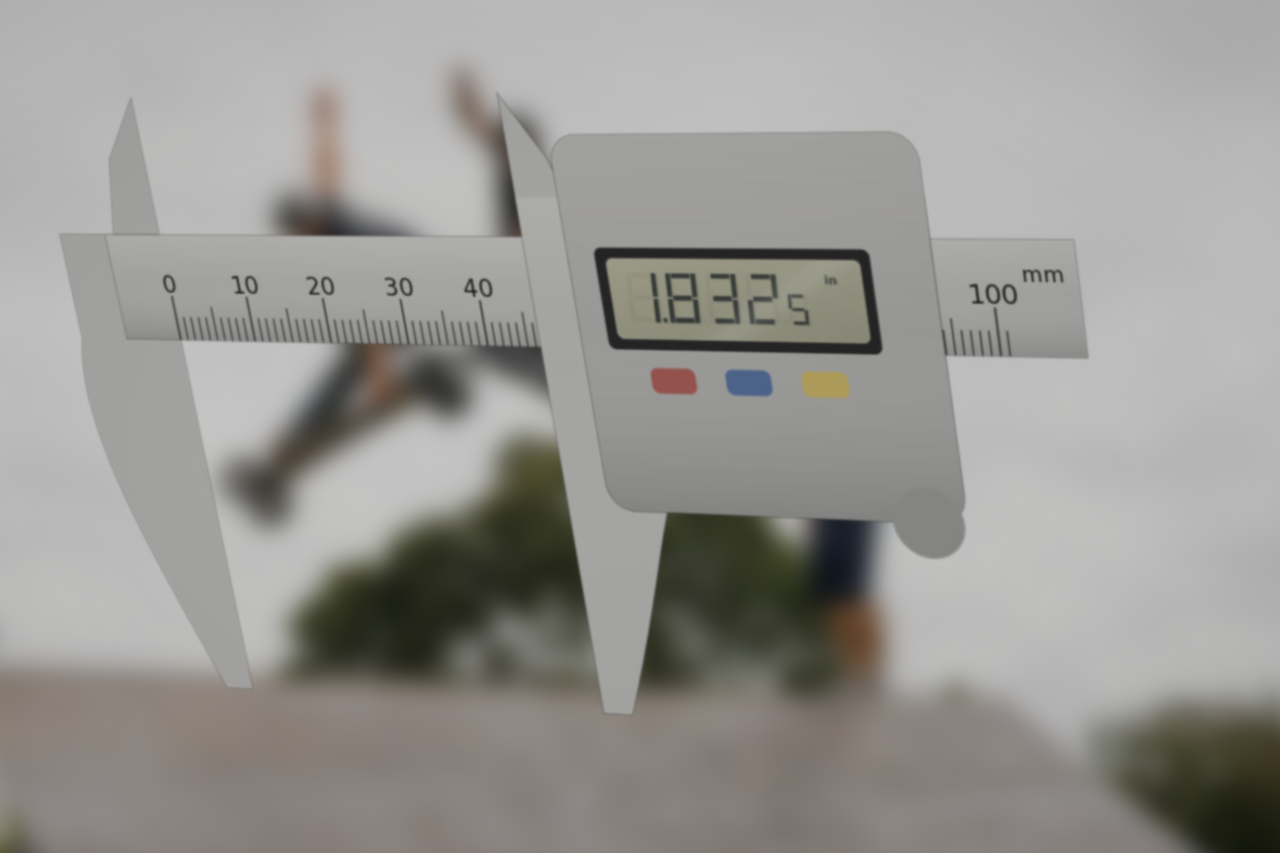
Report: 1.8325 in
